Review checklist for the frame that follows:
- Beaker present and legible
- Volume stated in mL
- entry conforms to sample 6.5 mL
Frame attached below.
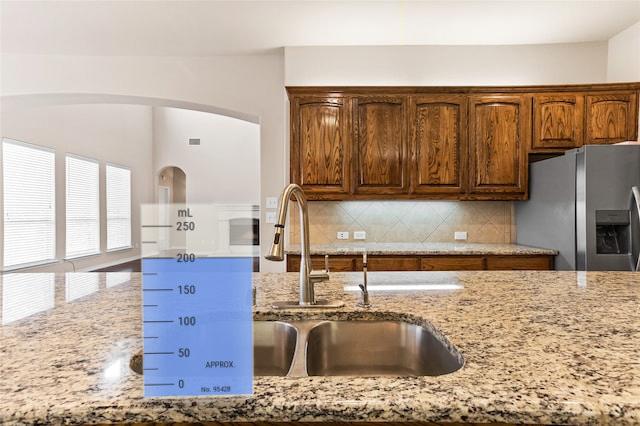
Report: 200 mL
